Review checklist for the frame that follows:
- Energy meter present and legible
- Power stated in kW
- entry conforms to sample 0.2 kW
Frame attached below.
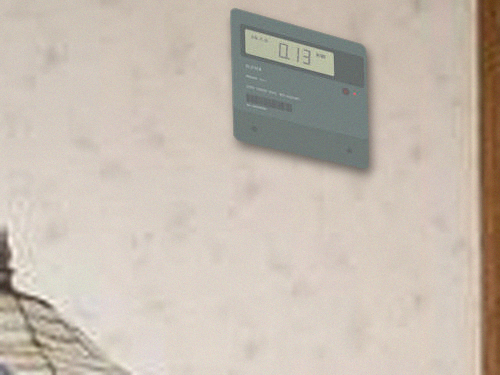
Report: 0.13 kW
